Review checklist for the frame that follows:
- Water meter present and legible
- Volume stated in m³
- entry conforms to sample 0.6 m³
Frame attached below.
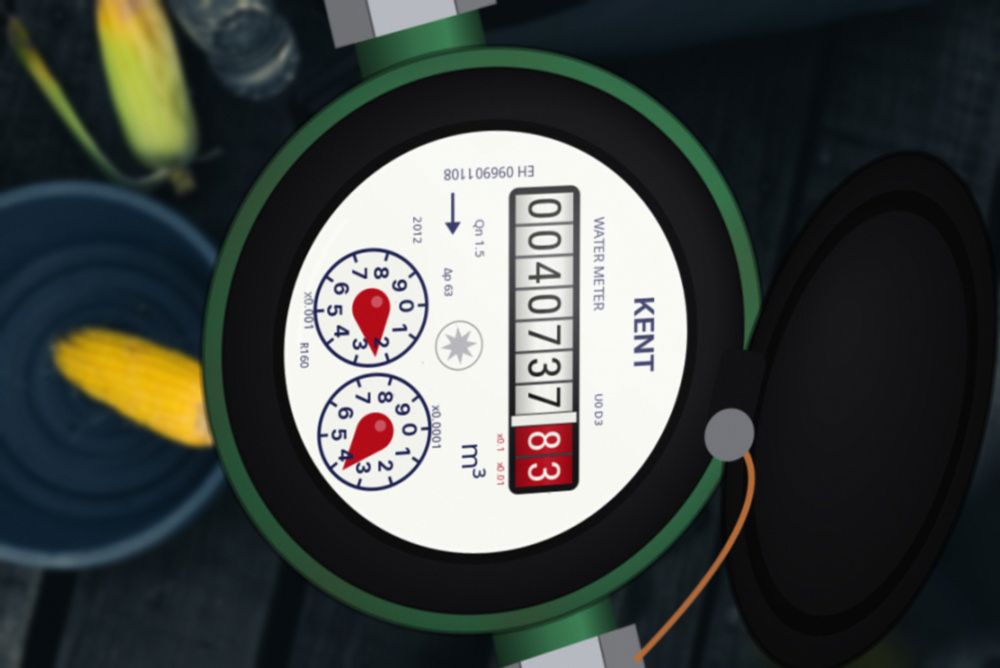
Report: 40737.8323 m³
